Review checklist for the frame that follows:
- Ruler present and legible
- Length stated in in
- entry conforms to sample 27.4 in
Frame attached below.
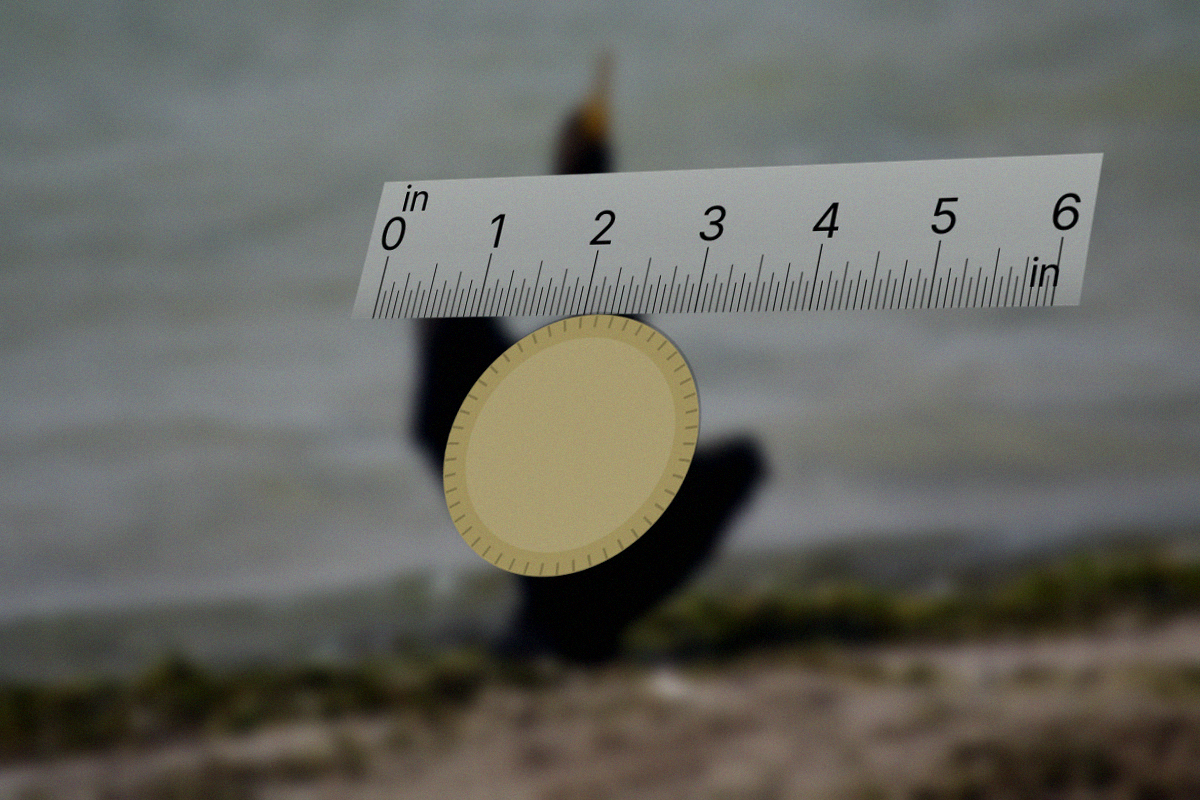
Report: 2.25 in
